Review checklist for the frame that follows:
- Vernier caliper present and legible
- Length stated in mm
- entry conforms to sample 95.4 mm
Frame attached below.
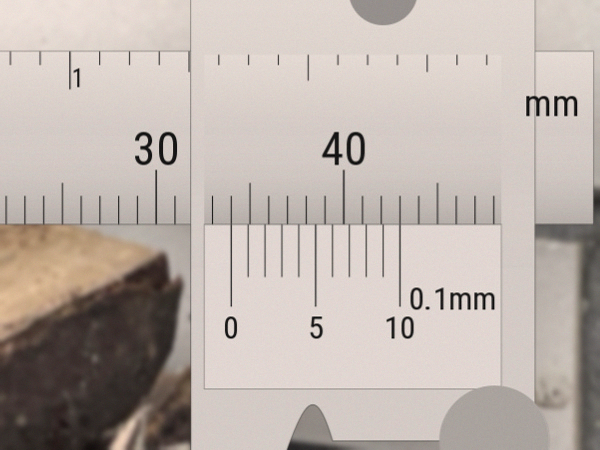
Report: 34.0 mm
